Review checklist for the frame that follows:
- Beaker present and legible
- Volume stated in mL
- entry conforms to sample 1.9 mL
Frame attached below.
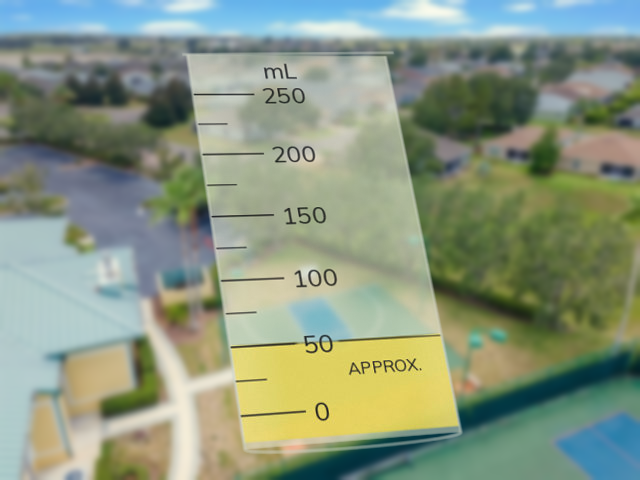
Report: 50 mL
